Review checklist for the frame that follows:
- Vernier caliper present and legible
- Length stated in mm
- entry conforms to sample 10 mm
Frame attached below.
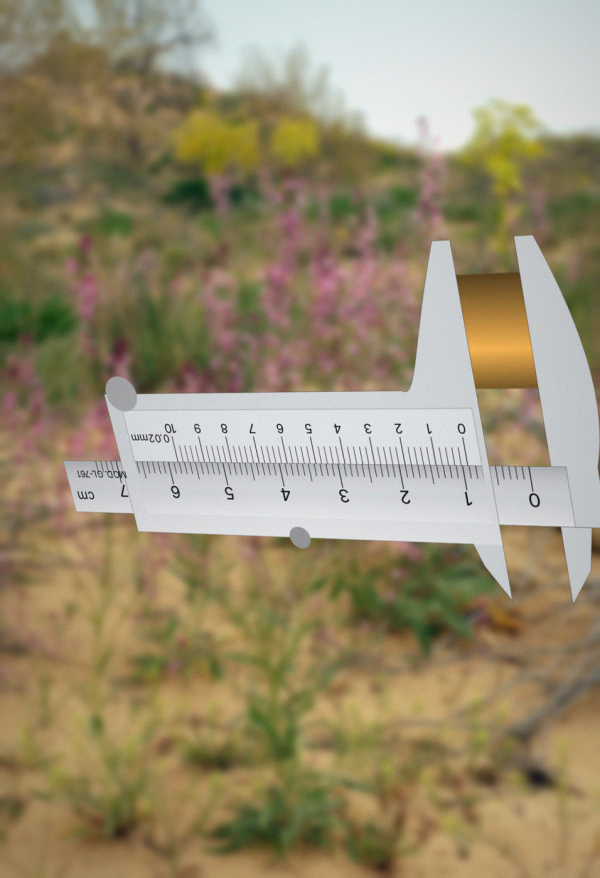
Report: 9.2 mm
